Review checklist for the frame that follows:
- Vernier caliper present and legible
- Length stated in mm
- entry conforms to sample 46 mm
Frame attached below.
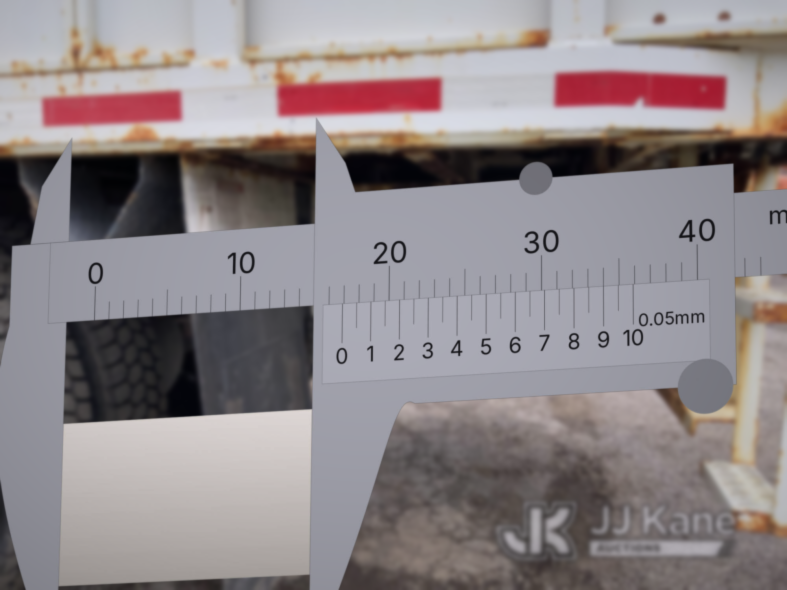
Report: 16.9 mm
